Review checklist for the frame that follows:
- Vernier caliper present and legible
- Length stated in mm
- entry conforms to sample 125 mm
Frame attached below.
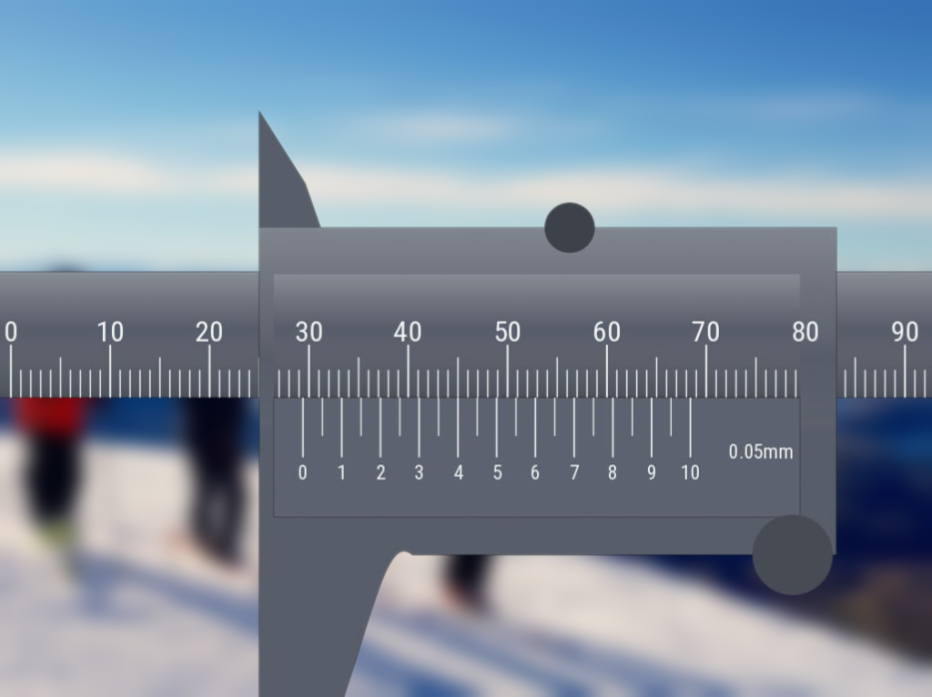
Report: 29.4 mm
